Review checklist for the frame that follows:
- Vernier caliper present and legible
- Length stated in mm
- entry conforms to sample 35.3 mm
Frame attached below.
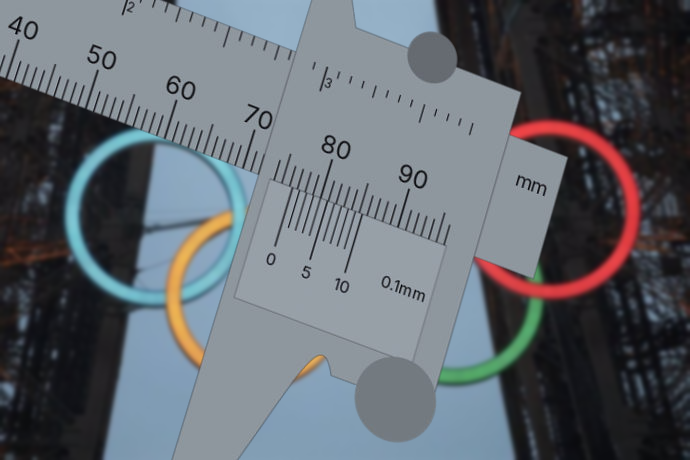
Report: 76.4 mm
